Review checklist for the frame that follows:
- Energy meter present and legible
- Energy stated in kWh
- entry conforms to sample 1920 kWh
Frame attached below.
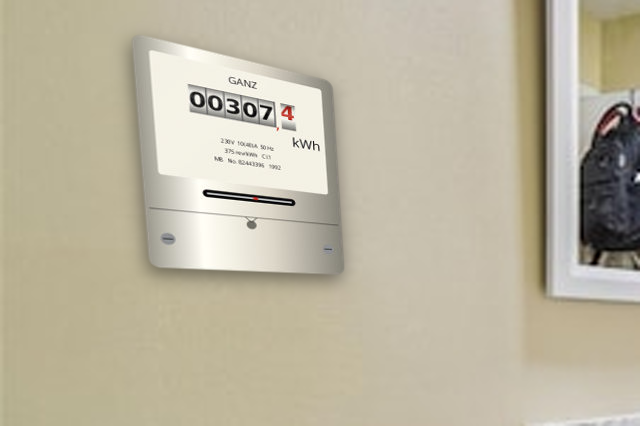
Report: 307.4 kWh
